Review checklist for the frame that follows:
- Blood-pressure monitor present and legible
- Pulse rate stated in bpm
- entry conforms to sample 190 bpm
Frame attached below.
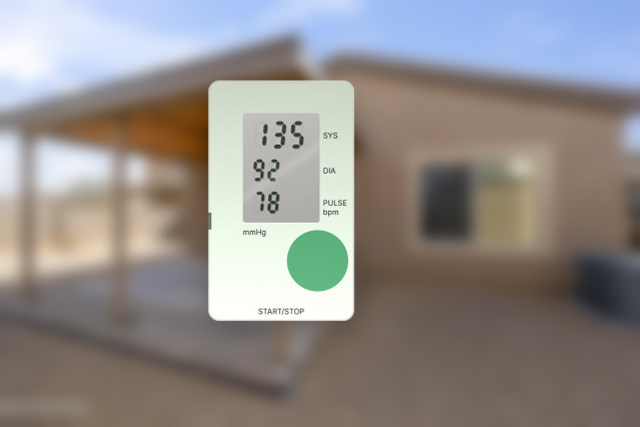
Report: 78 bpm
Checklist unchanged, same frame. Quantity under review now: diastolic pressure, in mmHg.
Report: 92 mmHg
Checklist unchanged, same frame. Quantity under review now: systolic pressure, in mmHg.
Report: 135 mmHg
